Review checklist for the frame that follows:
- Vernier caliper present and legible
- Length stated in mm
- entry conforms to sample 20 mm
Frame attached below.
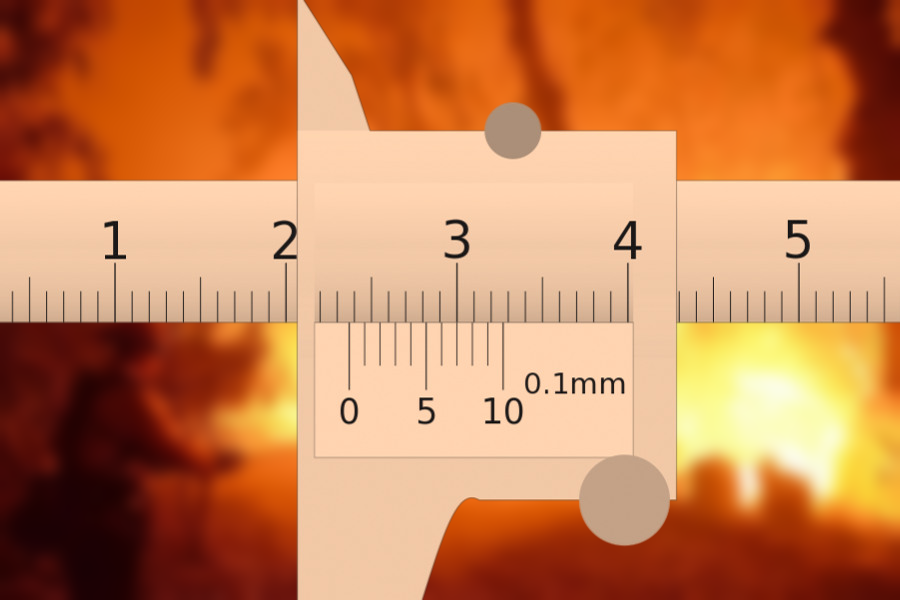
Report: 23.7 mm
